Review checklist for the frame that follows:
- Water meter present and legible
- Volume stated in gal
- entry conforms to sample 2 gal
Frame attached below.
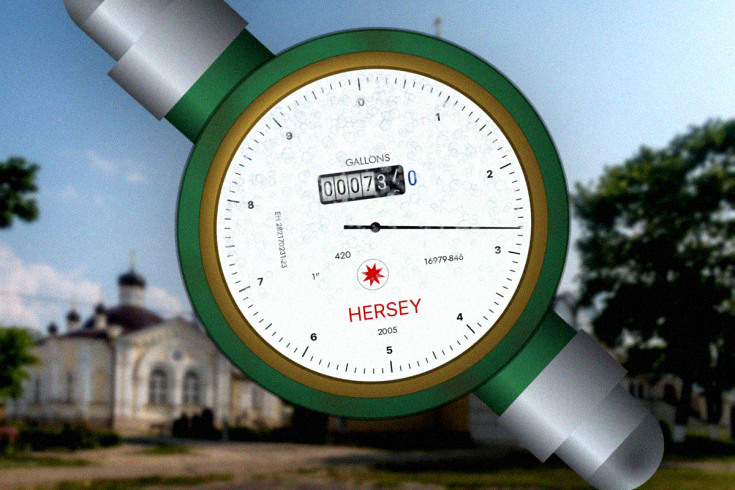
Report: 7372.7 gal
